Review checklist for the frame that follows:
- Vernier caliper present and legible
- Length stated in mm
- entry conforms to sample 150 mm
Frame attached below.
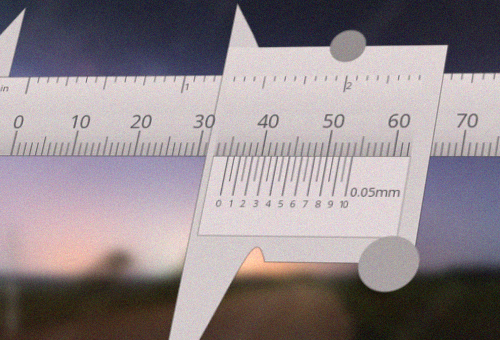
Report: 34.8 mm
